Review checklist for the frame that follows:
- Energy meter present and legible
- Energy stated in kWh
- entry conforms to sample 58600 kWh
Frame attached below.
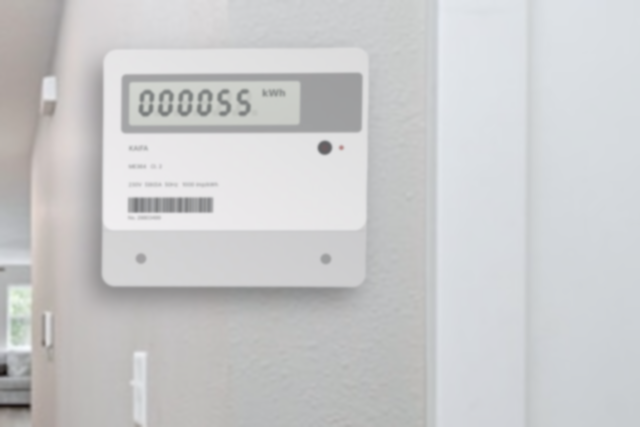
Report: 55 kWh
